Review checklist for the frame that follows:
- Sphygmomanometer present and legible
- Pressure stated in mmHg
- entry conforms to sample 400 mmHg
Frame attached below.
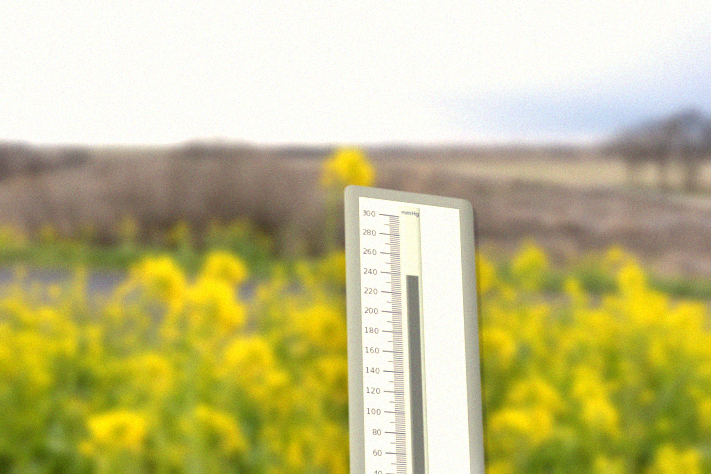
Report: 240 mmHg
